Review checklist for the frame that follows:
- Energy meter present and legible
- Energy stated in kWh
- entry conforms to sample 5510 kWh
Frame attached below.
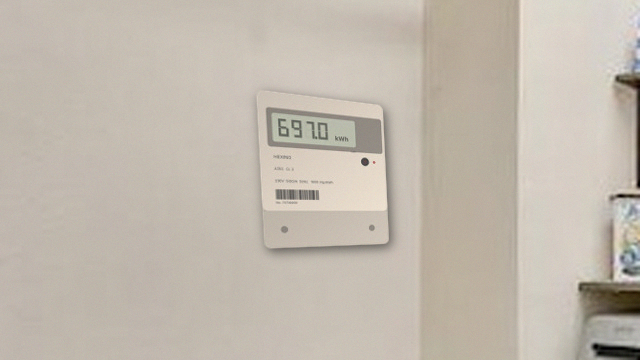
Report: 697.0 kWh
